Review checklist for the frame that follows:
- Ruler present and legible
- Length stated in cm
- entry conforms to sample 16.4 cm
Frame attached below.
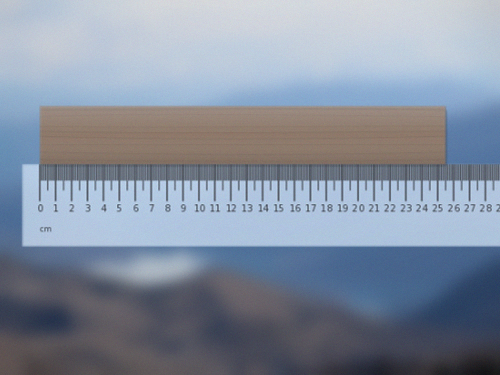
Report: 25.5 cm
